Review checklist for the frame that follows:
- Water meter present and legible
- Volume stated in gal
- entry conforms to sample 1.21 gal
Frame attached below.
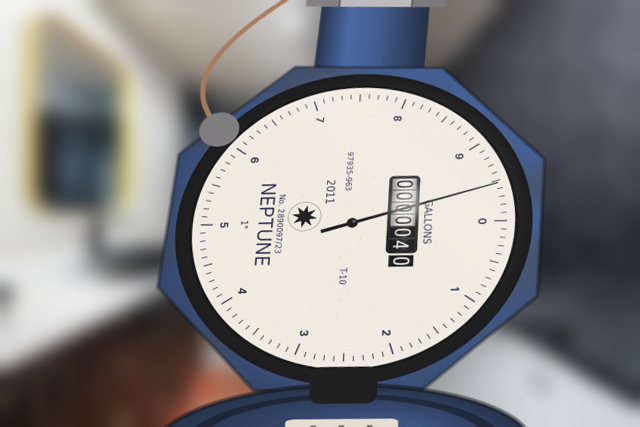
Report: 39.5 gal
